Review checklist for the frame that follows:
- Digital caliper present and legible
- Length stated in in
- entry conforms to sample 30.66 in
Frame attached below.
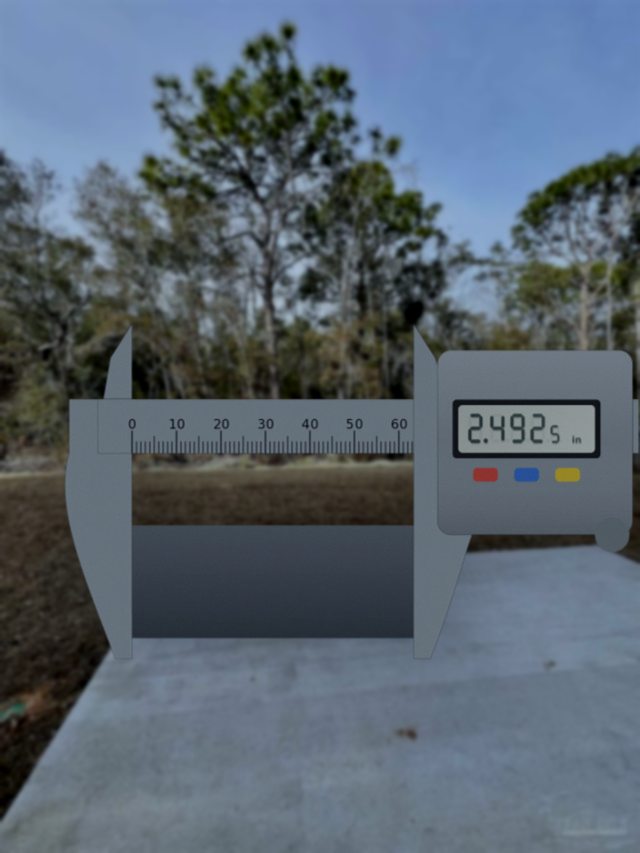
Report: 2.4925 in
